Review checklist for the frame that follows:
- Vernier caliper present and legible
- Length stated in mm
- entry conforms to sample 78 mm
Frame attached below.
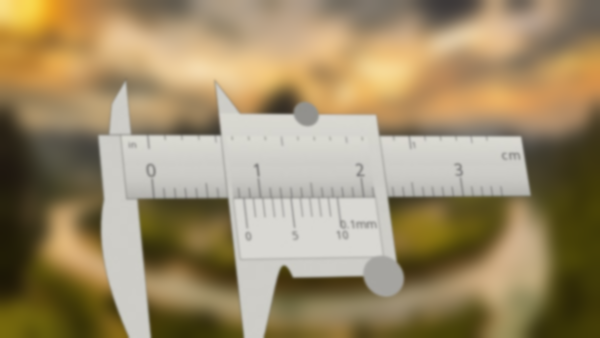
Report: 8.4 mm
